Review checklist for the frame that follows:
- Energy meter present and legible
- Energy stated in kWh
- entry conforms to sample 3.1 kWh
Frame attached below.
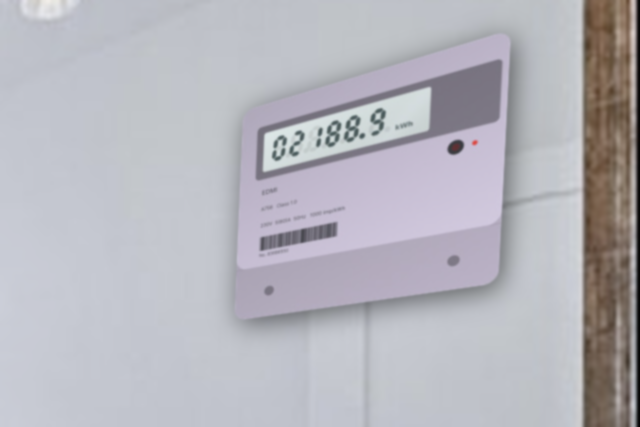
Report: 2188.9 kWh
